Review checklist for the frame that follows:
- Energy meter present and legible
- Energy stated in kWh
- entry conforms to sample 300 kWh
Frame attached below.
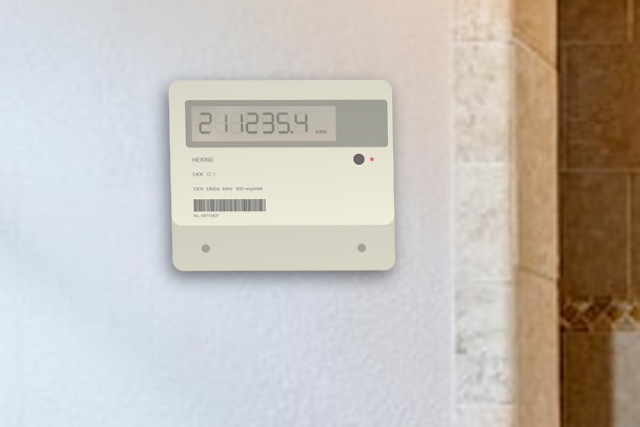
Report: 211235.4 kWh
